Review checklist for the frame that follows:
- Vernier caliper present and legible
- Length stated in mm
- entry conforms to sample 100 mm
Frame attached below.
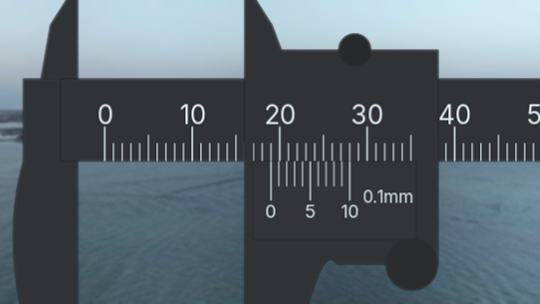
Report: 19.0 mm
